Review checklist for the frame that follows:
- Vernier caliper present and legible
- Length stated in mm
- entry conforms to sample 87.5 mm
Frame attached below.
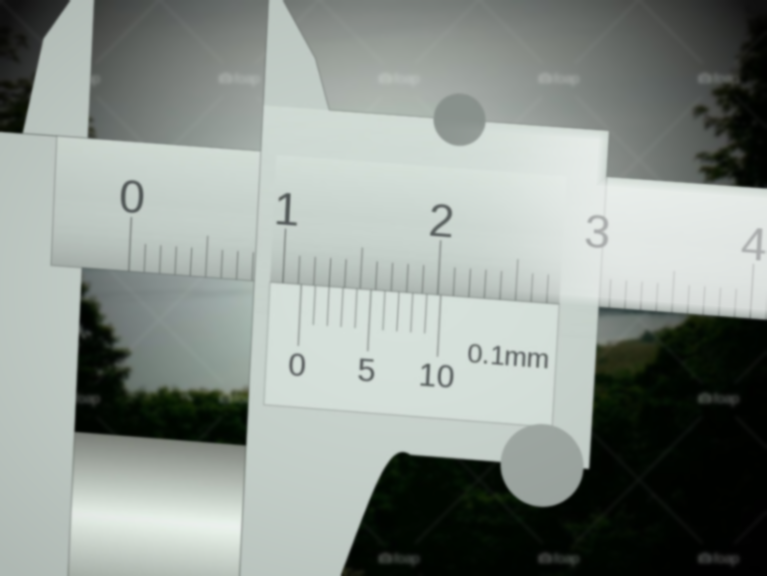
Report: 11.2 mm
